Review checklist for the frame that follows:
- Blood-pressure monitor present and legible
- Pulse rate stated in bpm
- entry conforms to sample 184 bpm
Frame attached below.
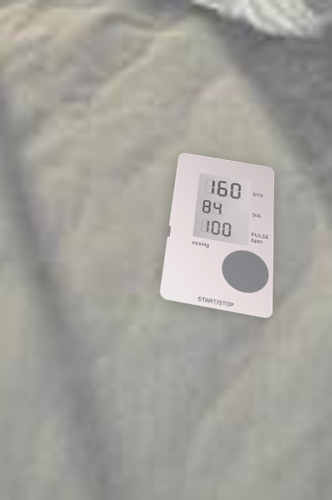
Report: 100 bpm
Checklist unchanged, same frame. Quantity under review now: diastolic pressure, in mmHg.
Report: 84 mmHg
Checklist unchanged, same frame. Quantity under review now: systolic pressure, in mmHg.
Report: 160 mmHg
